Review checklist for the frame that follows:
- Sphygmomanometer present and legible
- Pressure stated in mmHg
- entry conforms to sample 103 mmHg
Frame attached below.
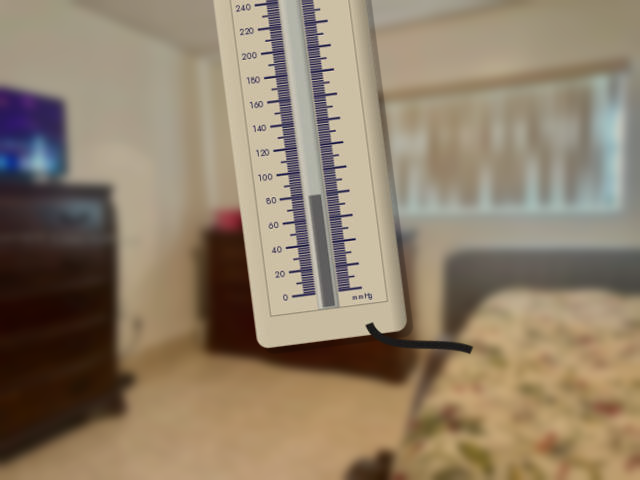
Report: 80 mmHg
